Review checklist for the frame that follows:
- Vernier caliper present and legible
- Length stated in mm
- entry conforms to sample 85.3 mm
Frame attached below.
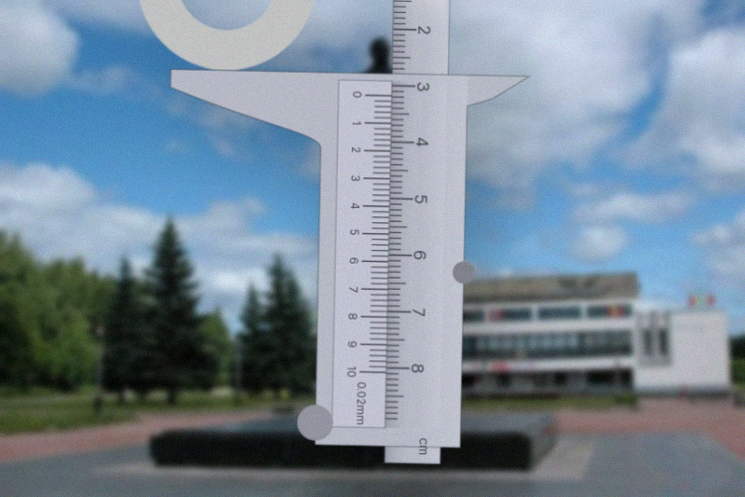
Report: 31.8 mm
